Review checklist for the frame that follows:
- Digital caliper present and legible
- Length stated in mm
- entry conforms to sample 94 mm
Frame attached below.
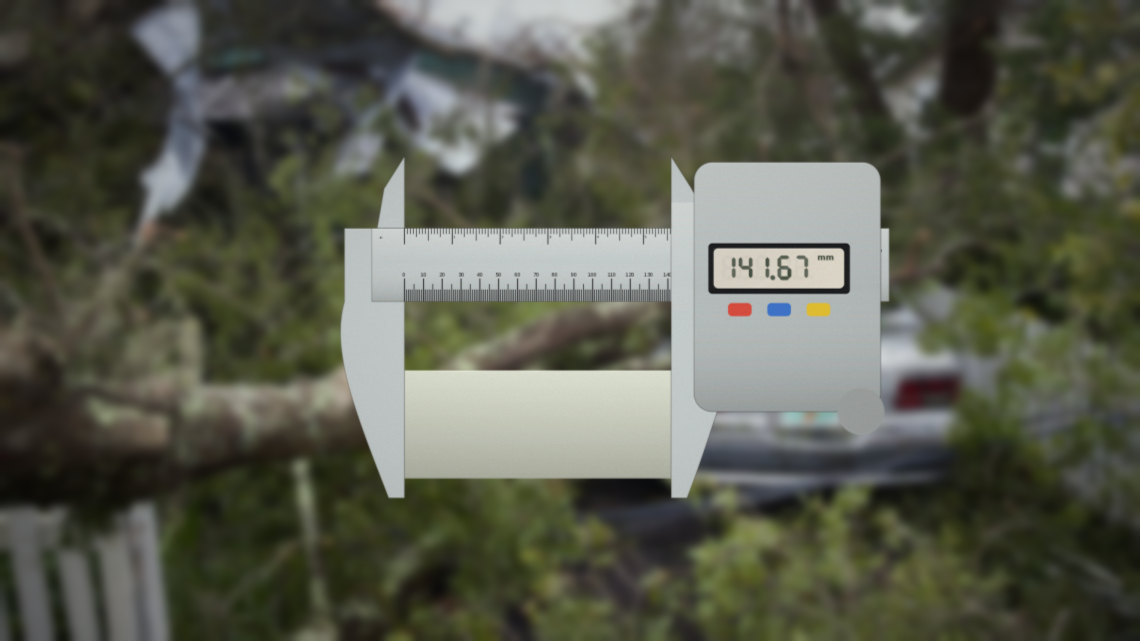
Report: 141.67 mm
